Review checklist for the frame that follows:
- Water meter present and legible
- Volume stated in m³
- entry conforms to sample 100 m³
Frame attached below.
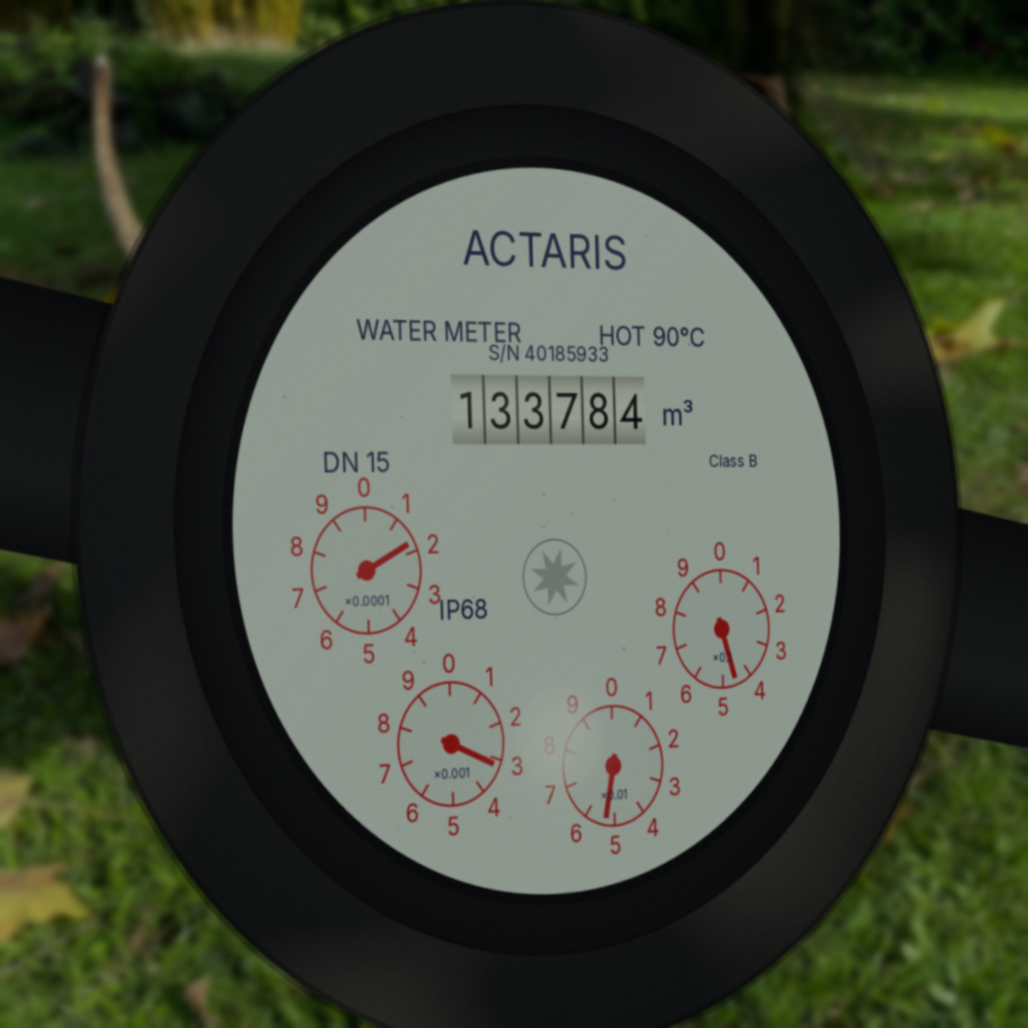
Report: 133784.4531 m³
